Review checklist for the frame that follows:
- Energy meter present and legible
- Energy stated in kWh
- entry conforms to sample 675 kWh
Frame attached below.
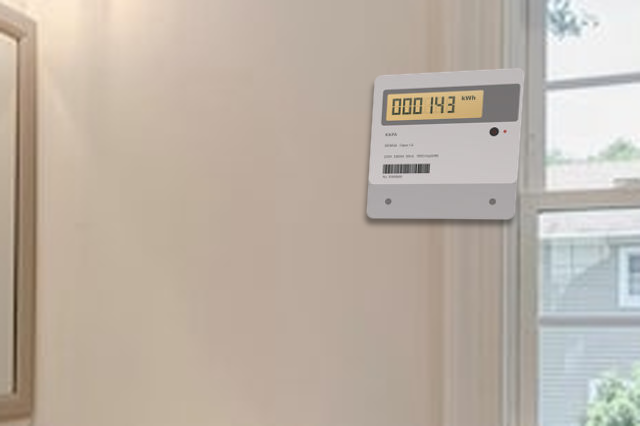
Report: 143 kWh
